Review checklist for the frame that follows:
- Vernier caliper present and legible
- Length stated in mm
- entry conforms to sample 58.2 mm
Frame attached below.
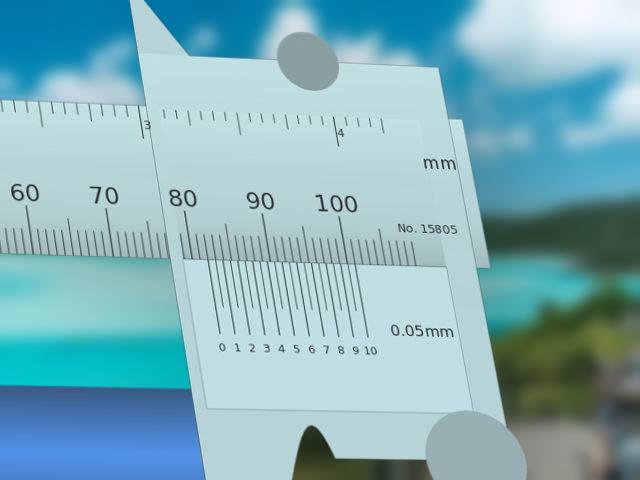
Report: 82.0 mm
